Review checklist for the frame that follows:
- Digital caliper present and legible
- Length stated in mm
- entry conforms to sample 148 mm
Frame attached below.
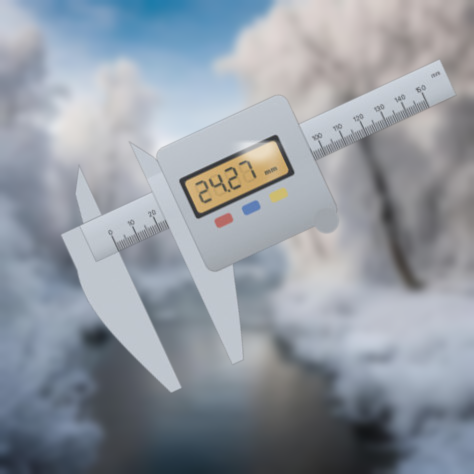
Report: 24.27 mm
